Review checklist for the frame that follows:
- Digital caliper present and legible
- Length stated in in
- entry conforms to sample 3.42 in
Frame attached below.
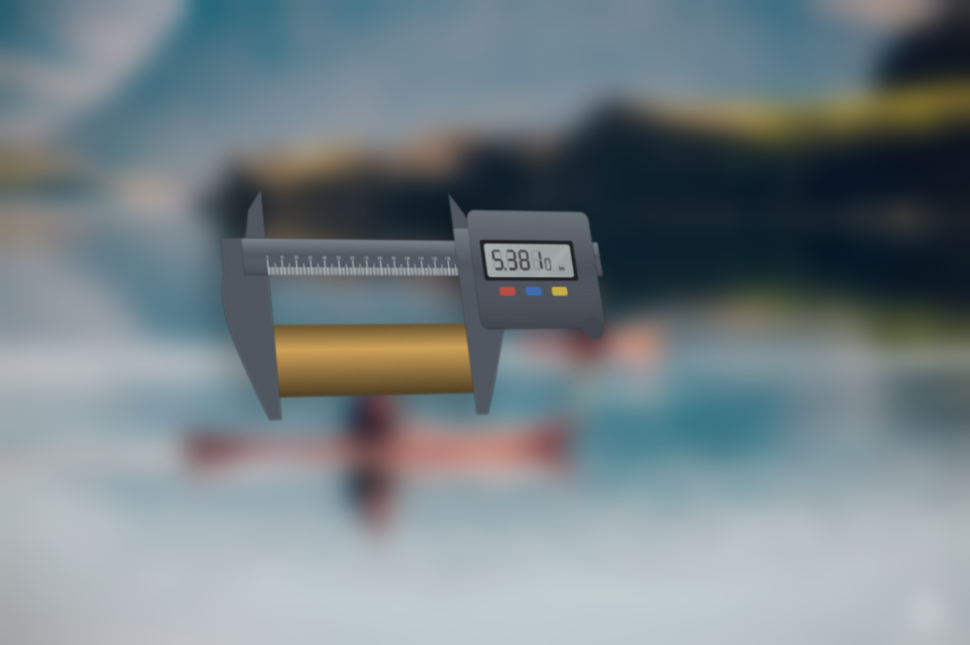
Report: 5.3810 in
